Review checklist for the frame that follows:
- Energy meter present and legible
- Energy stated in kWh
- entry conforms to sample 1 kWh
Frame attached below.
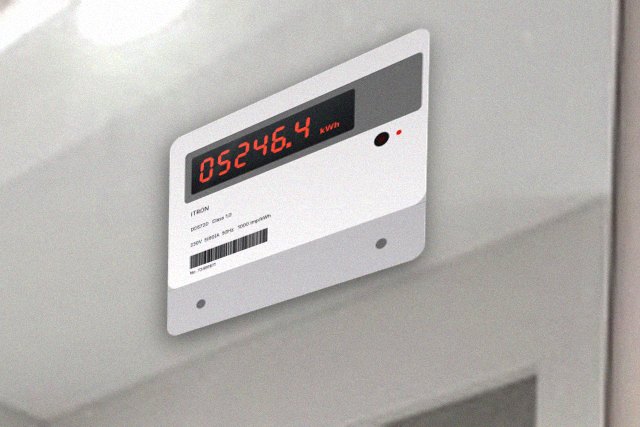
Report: 5246.4 kWh
